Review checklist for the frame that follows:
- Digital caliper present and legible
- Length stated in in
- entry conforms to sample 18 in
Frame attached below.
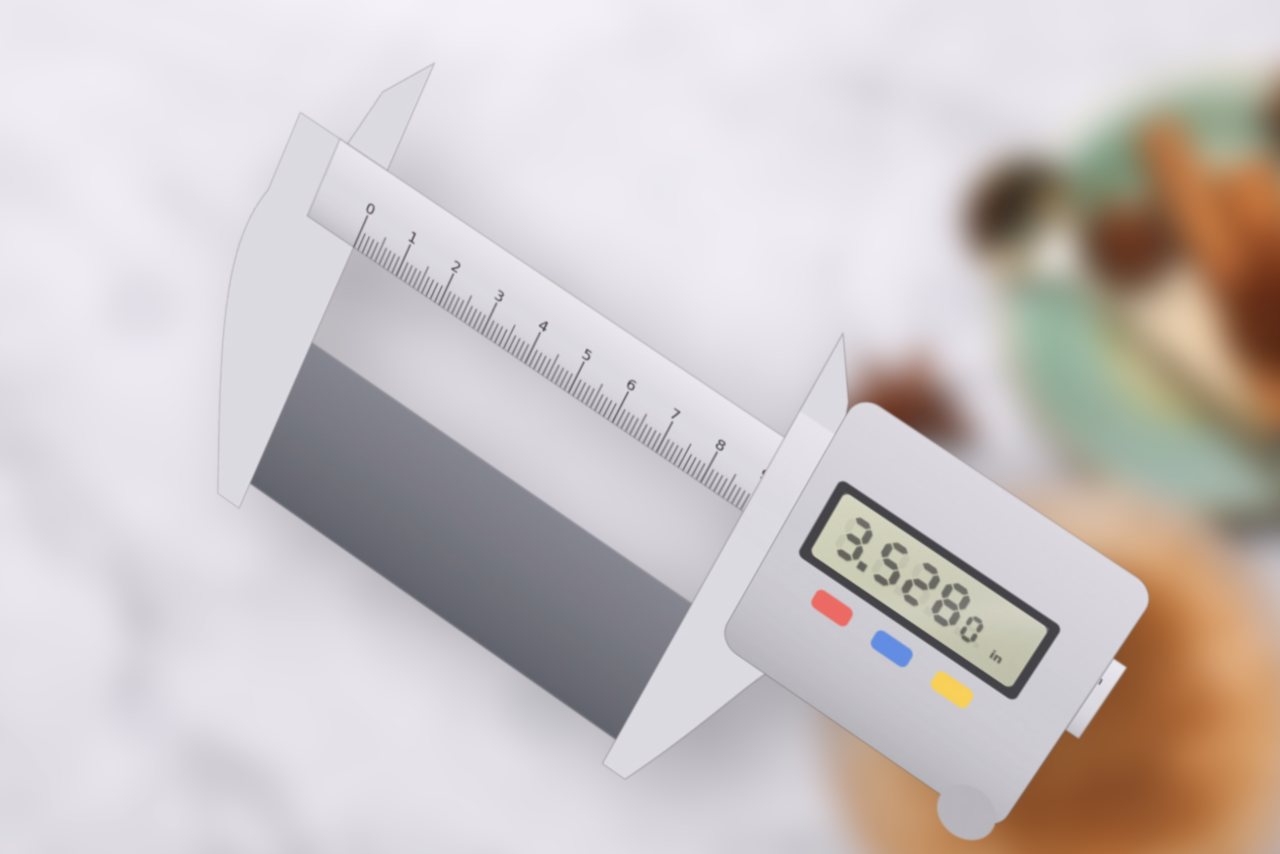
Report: 3.5280 in
